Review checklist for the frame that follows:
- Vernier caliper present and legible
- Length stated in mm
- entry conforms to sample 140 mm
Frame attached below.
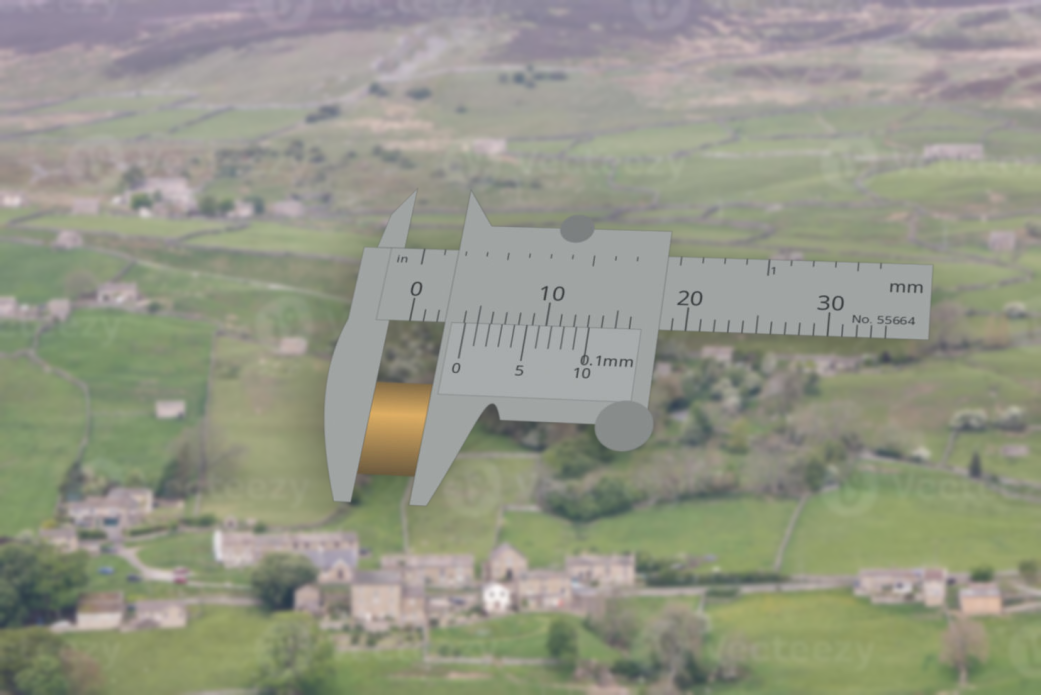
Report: 4.1 mm
